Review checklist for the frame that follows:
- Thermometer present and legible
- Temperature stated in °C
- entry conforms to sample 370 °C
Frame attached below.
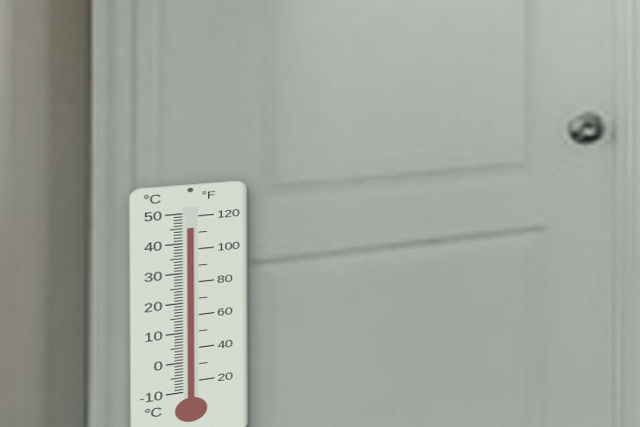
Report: 45 °C
